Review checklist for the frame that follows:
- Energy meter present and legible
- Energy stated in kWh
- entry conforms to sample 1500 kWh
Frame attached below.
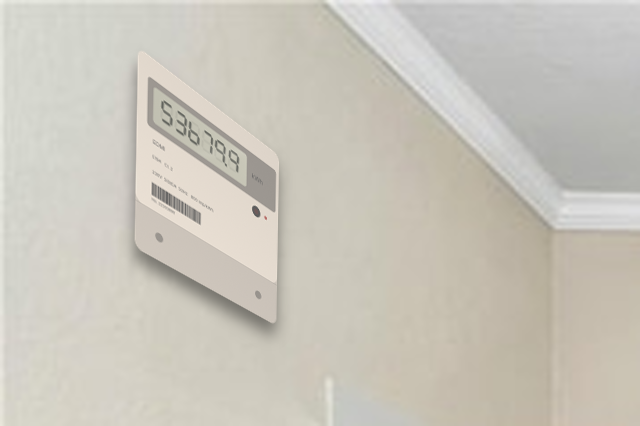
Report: 53679.9 kWh
